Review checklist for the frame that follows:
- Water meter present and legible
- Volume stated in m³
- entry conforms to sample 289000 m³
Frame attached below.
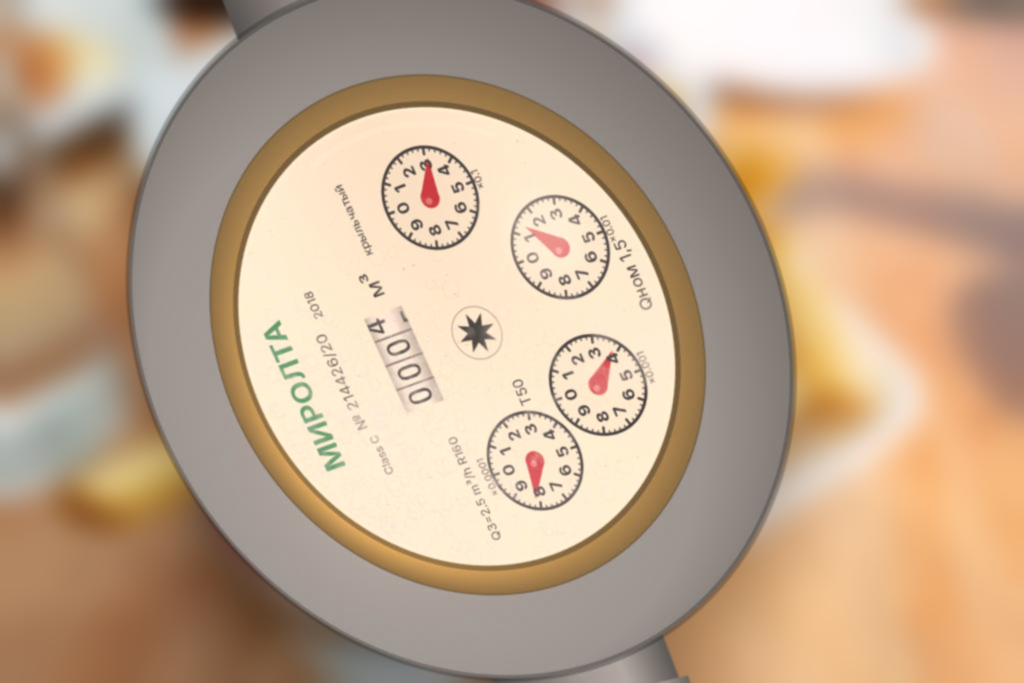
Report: 4.3138 m³
